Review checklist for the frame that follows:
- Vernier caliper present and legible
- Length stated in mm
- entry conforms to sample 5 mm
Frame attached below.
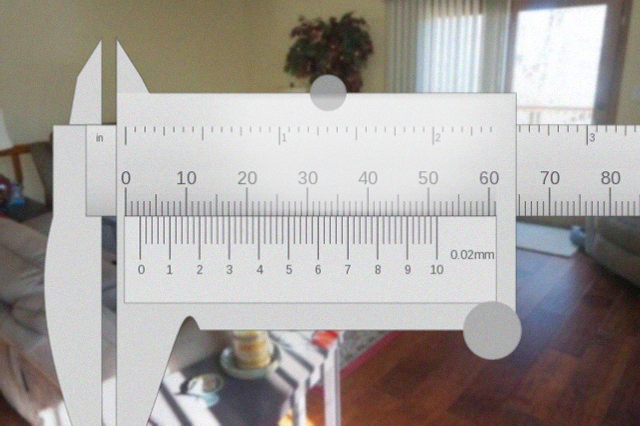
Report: 2.4 mm
